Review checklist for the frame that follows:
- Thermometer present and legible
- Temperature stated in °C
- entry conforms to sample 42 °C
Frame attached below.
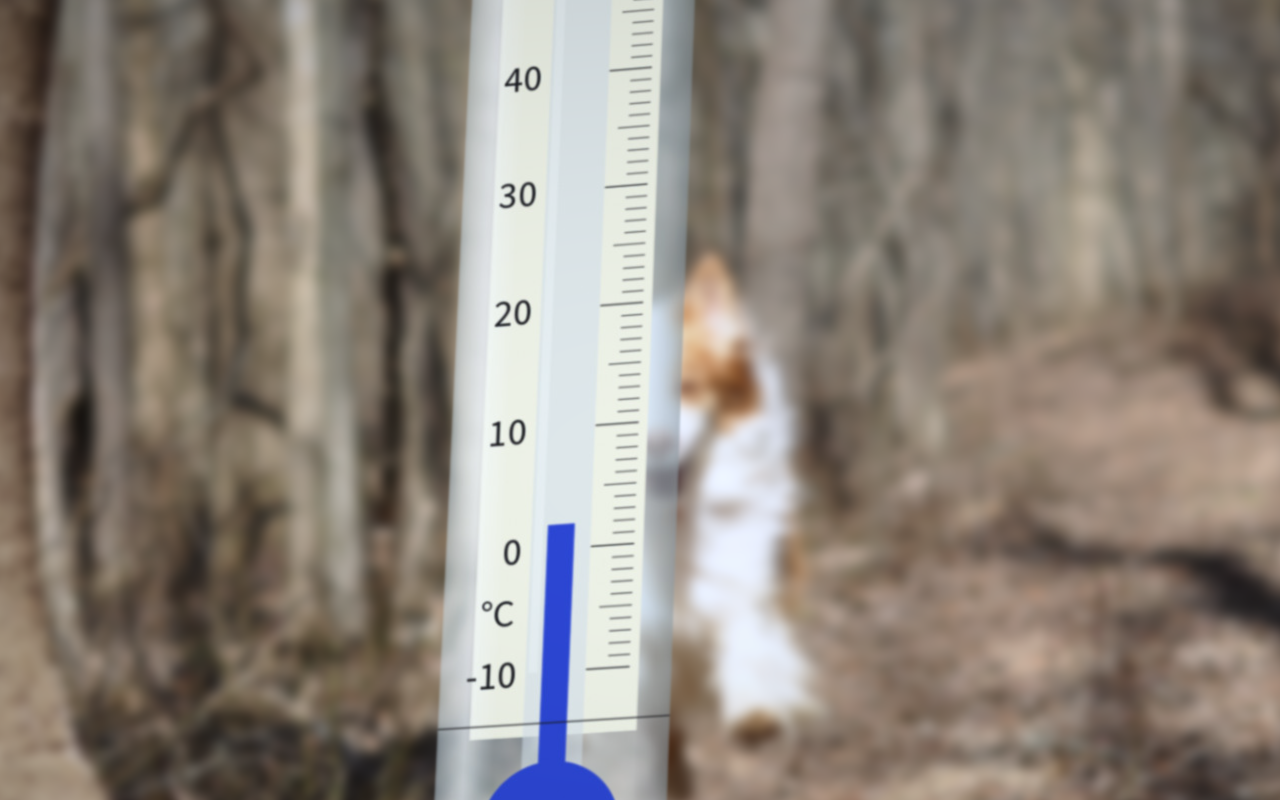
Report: 2 °C
